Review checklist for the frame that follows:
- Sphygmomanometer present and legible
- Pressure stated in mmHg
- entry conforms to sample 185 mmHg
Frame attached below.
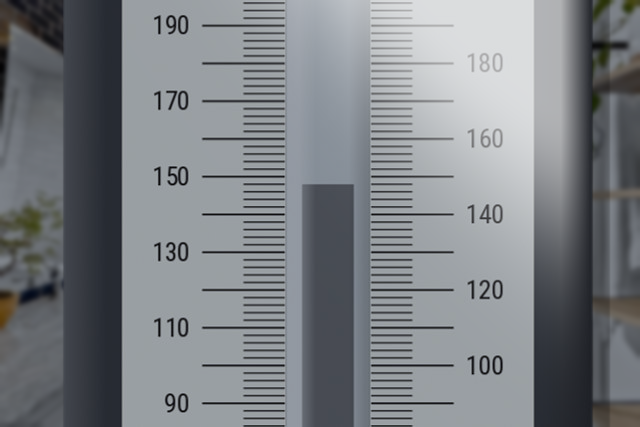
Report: 148 mmHg
